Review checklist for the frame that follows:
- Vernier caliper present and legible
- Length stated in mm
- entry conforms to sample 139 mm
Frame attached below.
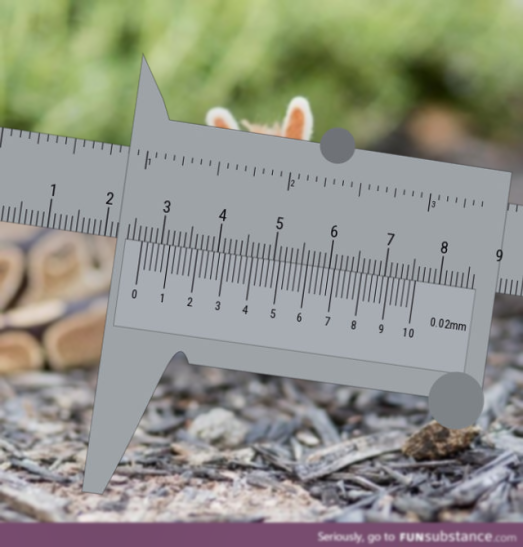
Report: 26.6 mm
